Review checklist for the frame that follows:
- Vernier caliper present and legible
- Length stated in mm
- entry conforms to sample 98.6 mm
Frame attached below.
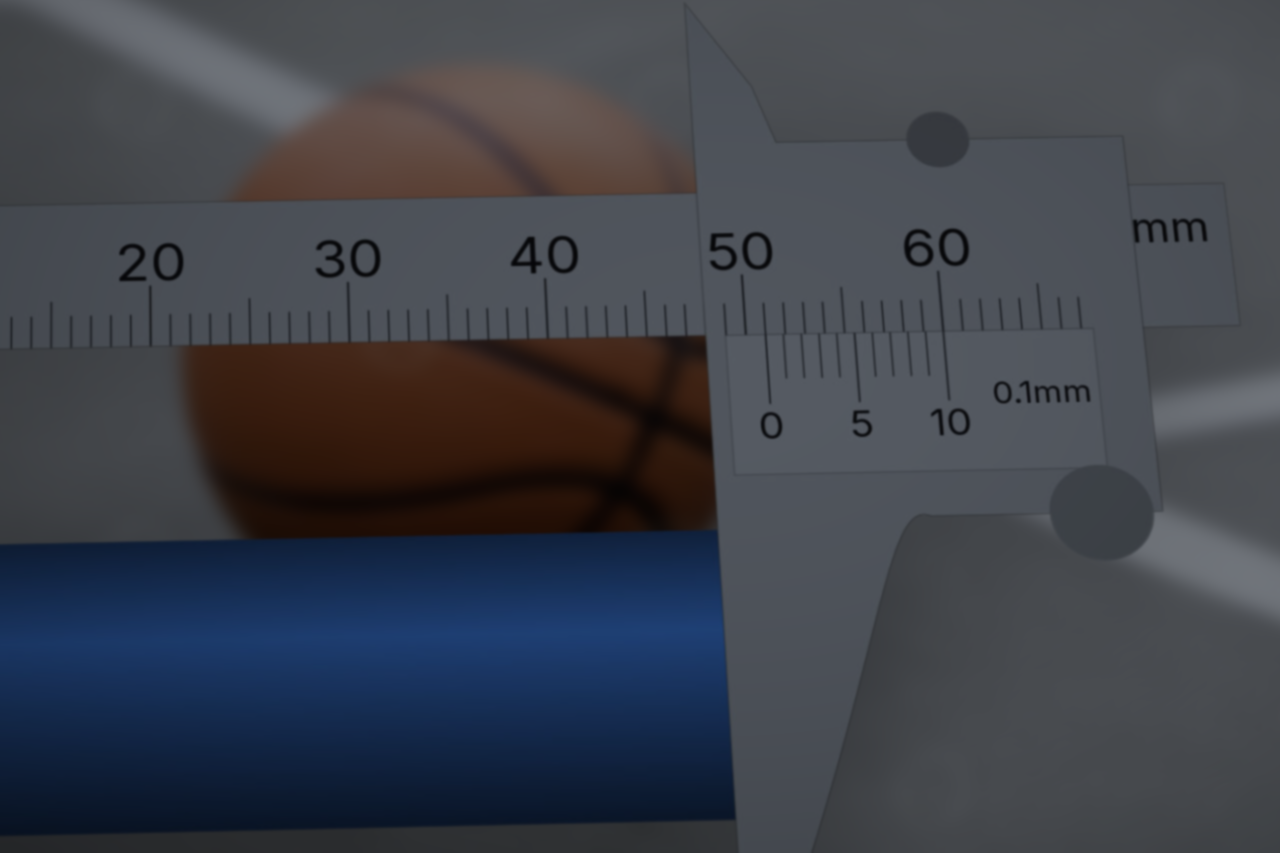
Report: 51.0 mm
